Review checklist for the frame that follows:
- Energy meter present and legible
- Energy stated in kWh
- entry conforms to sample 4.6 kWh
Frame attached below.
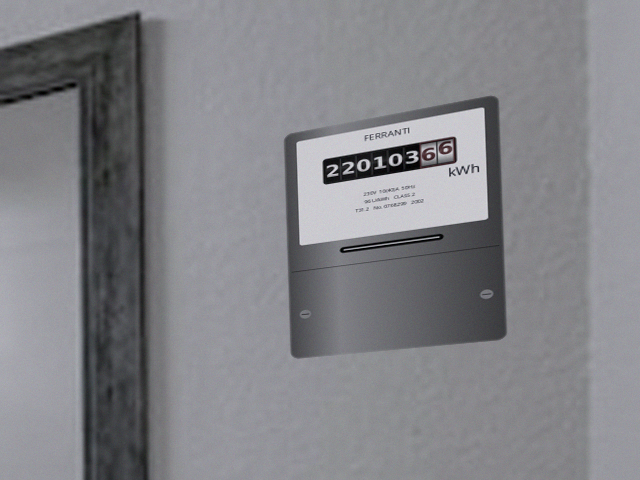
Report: 220103.66 kWh
